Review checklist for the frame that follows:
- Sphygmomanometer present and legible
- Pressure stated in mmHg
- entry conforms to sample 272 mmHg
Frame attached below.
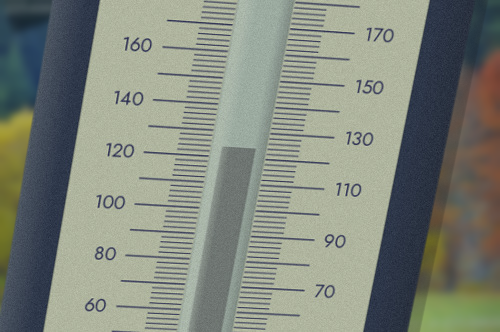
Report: 124 mmHg
